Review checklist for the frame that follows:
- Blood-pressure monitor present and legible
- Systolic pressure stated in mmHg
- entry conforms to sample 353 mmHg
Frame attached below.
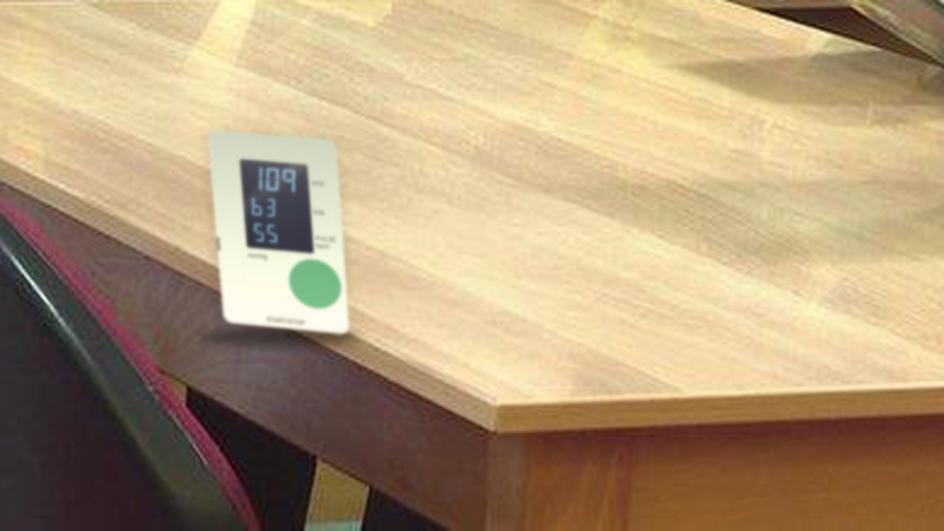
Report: 109 mmHg
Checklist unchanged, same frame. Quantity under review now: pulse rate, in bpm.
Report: 55 bpm
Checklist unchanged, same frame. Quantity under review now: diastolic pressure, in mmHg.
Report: 63 mmHg
